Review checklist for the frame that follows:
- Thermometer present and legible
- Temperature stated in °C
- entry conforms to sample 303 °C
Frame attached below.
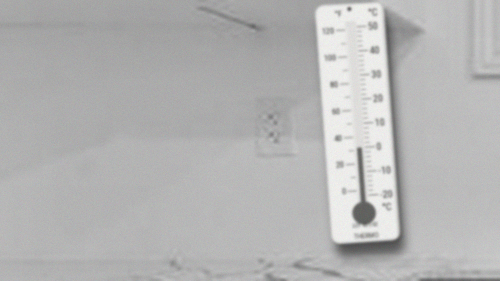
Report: 0 °C
